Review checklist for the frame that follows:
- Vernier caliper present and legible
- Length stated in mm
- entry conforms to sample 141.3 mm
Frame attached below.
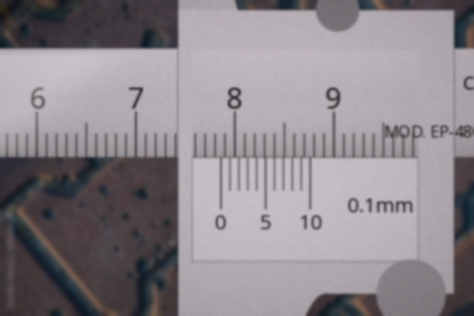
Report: 78.6 mm
